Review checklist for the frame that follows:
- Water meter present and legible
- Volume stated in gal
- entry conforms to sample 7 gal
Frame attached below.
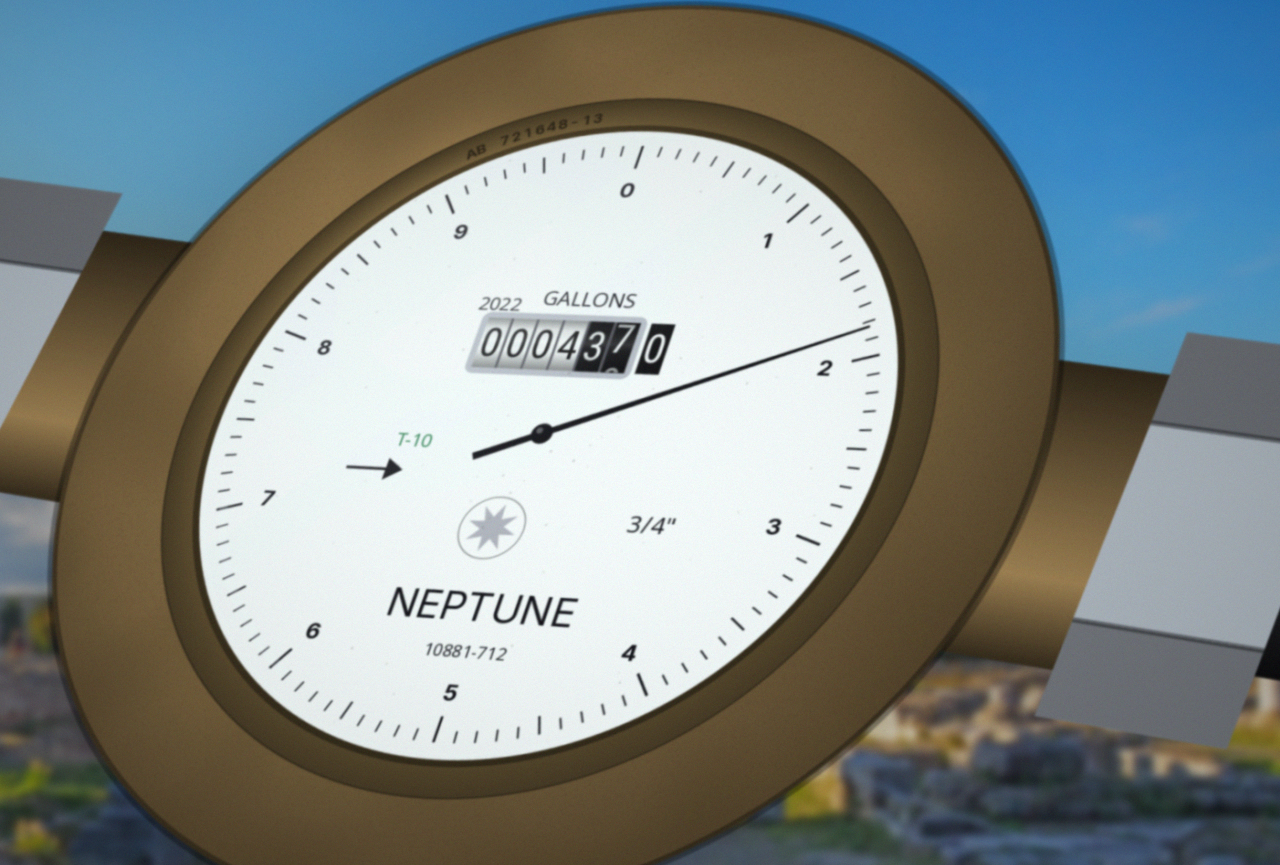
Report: 4371.8 gal
